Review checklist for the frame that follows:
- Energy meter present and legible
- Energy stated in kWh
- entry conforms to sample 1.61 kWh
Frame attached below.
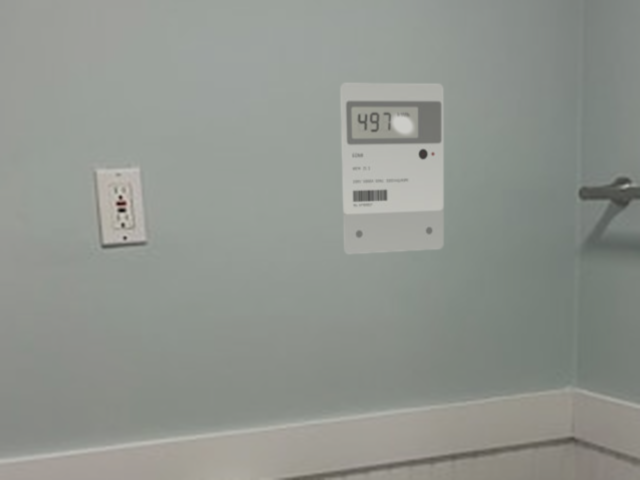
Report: 497 kWh
